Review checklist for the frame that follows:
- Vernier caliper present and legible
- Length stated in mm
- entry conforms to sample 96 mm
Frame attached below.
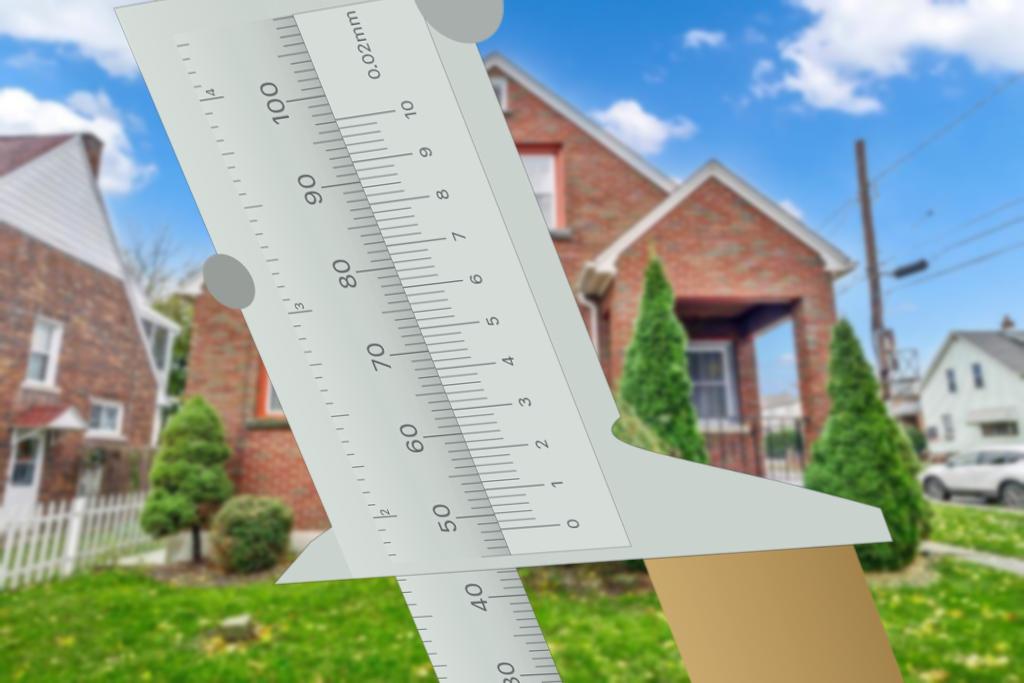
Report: 48.2 mm
